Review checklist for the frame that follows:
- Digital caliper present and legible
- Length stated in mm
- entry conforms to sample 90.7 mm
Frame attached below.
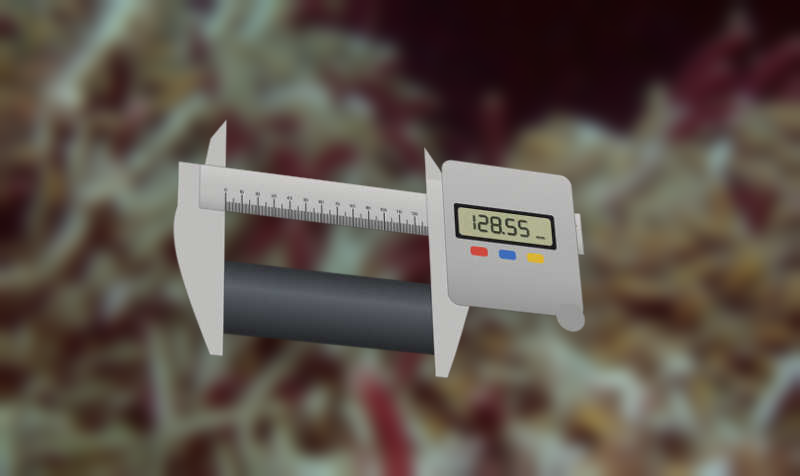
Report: 128.55 mm
